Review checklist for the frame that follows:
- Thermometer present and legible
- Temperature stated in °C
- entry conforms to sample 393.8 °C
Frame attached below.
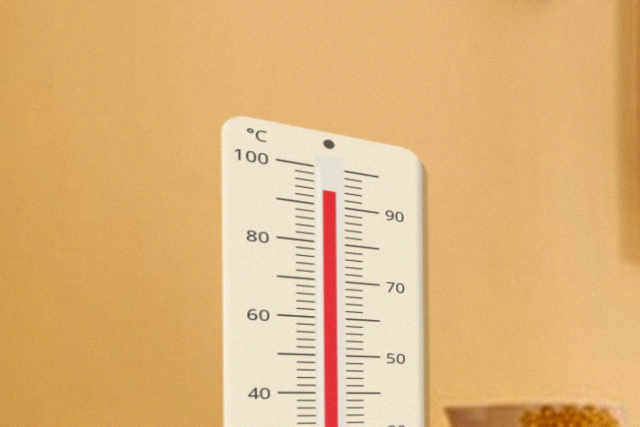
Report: 94 °C
